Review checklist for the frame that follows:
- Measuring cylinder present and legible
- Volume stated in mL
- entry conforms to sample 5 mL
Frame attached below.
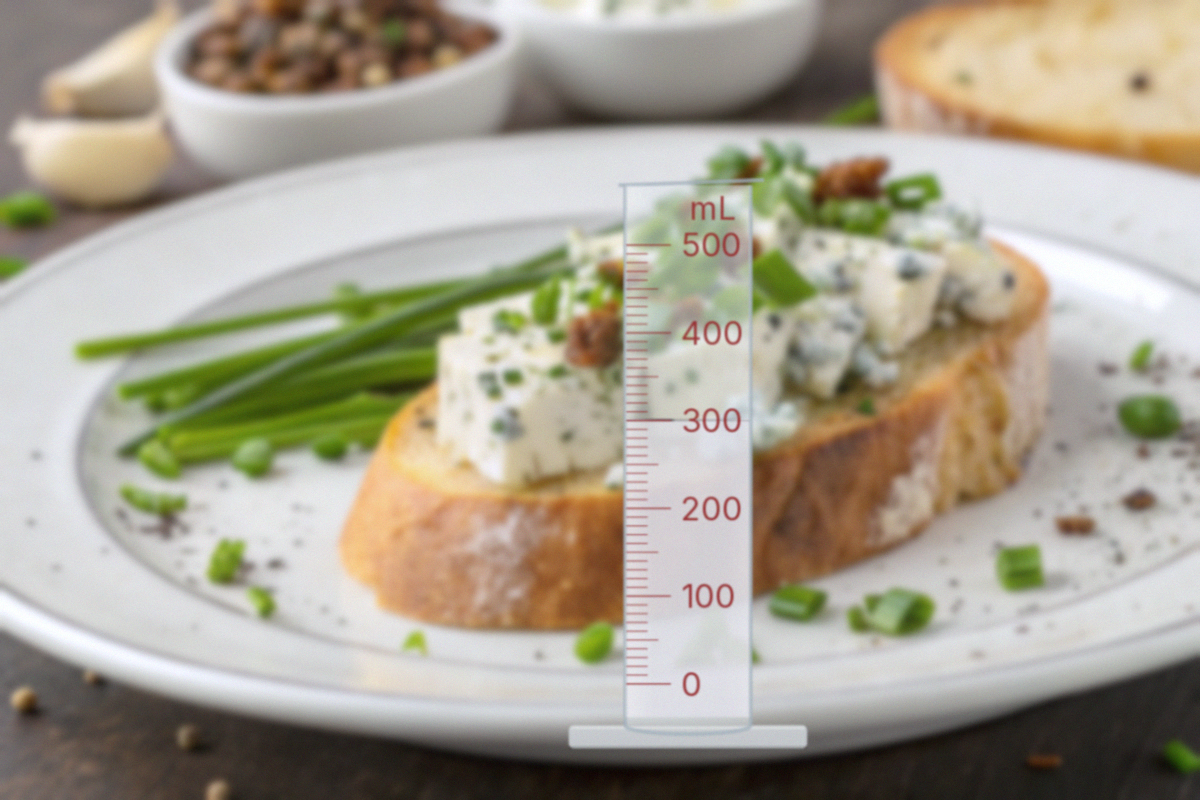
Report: 300 mL
